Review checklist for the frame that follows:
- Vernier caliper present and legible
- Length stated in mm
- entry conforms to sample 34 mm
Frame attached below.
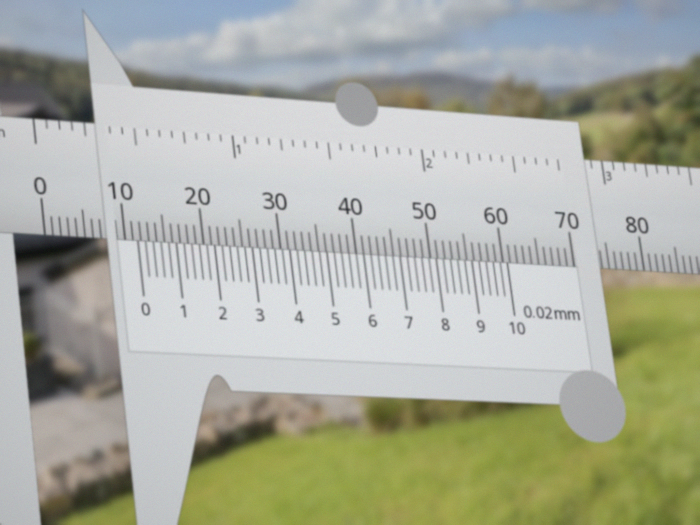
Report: 11.6 mm
